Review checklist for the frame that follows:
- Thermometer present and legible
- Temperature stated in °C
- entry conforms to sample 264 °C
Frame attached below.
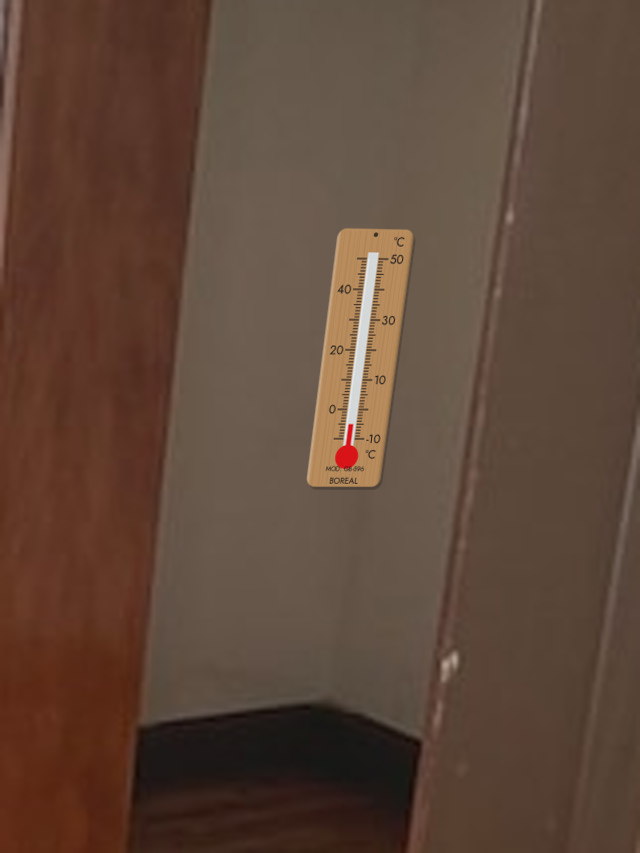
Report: -5 °C
